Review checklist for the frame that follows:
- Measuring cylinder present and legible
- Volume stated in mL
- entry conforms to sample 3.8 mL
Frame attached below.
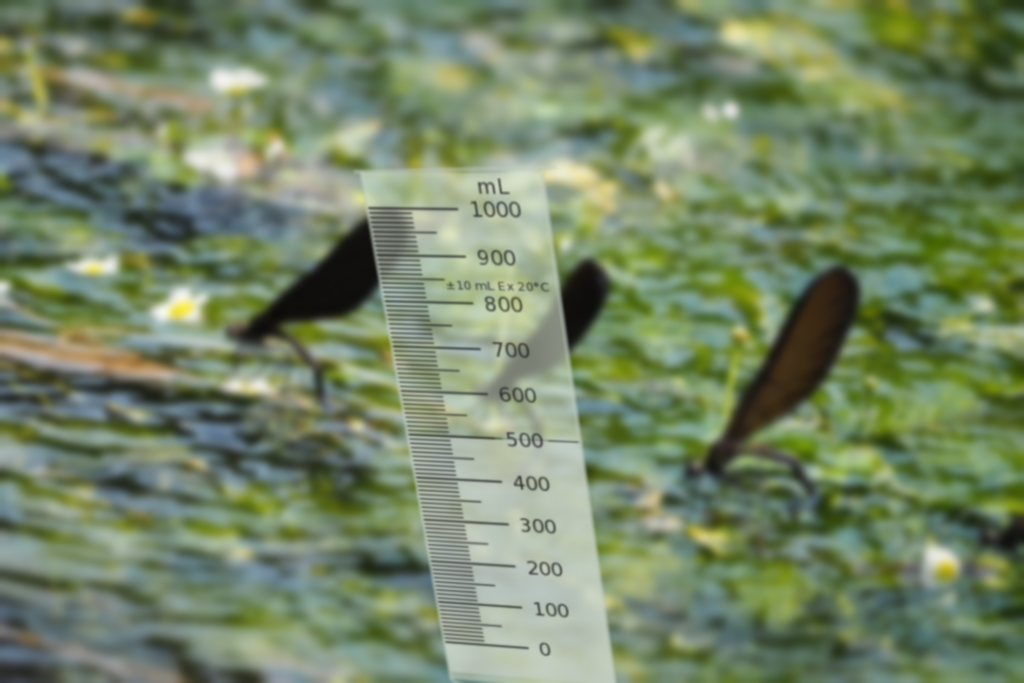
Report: 500 mL
